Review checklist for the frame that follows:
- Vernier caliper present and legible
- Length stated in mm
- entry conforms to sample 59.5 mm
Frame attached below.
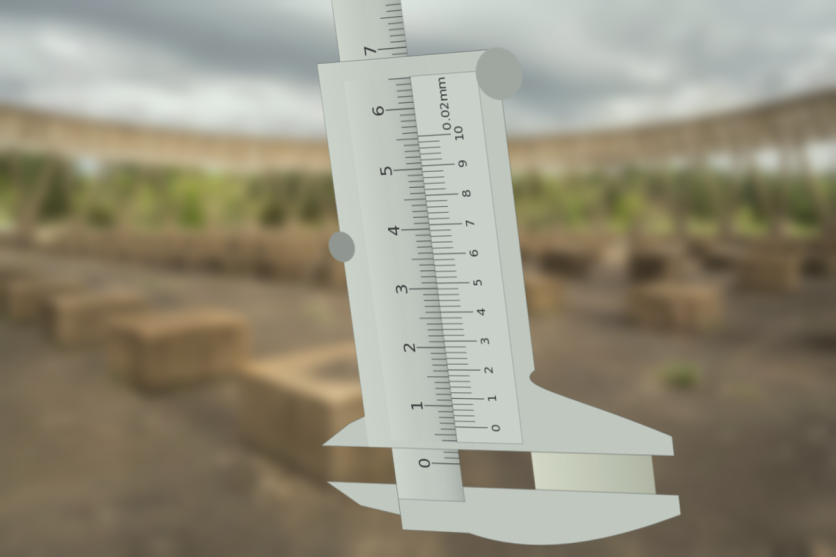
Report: 6.4 mm
